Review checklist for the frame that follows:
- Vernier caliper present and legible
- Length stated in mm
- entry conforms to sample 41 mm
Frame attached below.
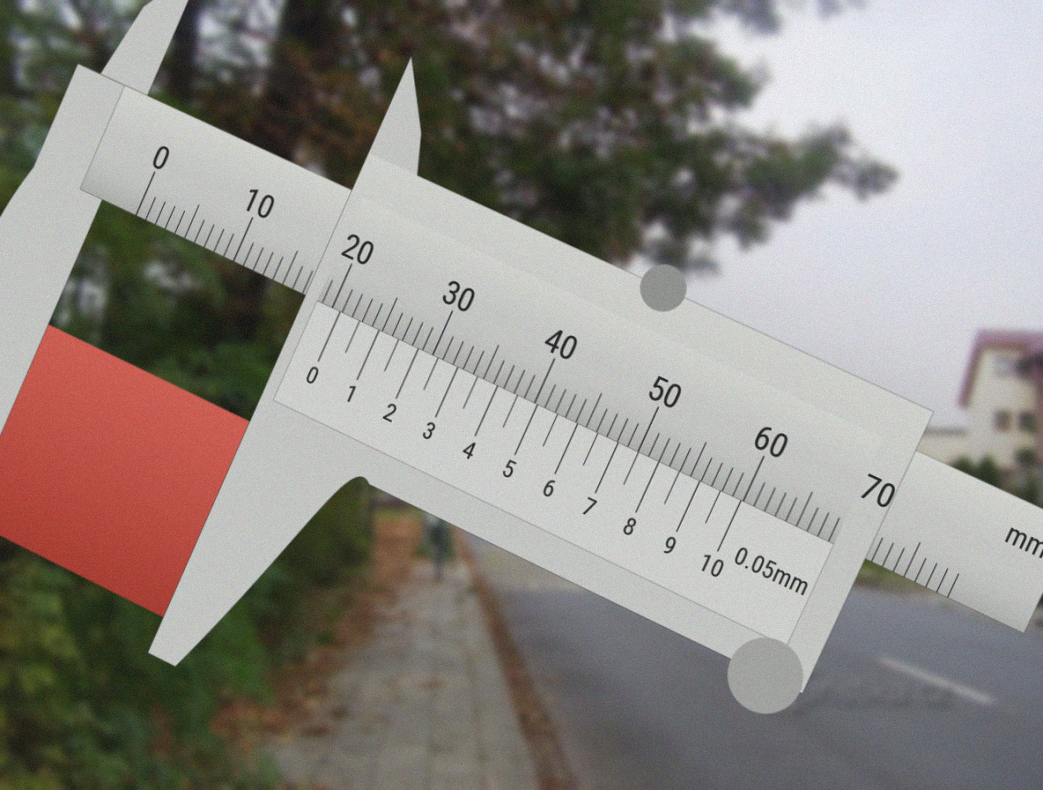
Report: 20.8 mm
